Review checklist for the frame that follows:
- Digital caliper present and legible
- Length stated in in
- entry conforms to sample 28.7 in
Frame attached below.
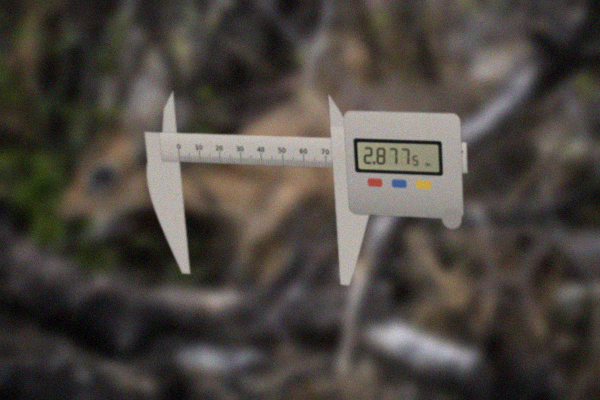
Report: 2.8775 in
